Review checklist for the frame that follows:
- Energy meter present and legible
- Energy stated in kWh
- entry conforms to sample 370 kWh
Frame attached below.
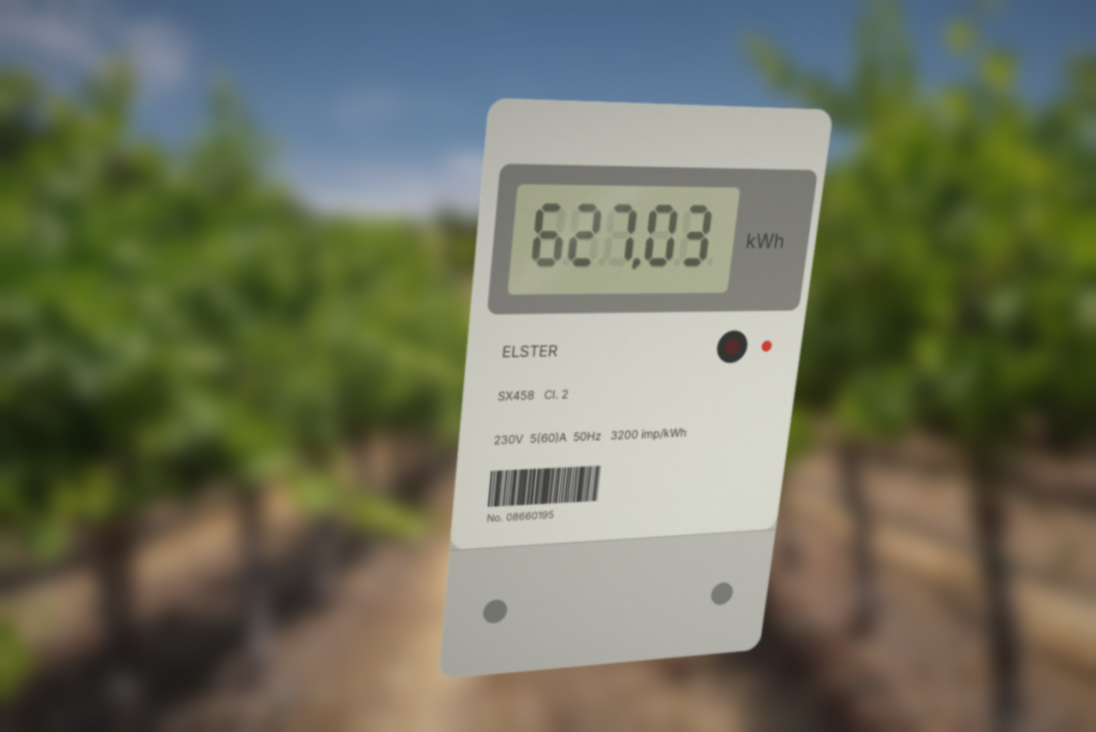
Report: 627.03 kWh
